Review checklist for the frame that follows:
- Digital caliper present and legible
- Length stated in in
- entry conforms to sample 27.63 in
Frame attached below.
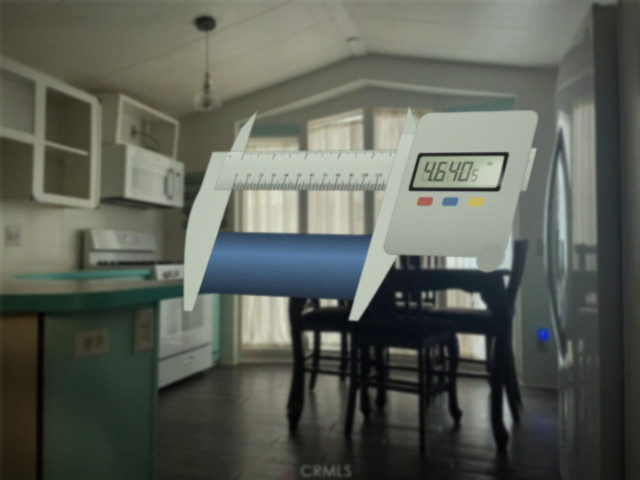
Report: 4.6405 in
